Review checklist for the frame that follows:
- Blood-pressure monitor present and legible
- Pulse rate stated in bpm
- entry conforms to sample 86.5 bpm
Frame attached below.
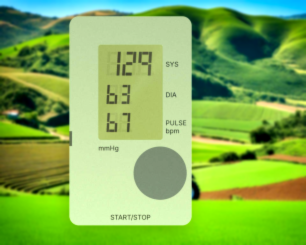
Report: 67 bpm
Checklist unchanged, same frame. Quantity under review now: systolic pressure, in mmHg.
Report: 129 mmHg
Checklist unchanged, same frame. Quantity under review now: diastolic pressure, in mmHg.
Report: 63 mmHg
